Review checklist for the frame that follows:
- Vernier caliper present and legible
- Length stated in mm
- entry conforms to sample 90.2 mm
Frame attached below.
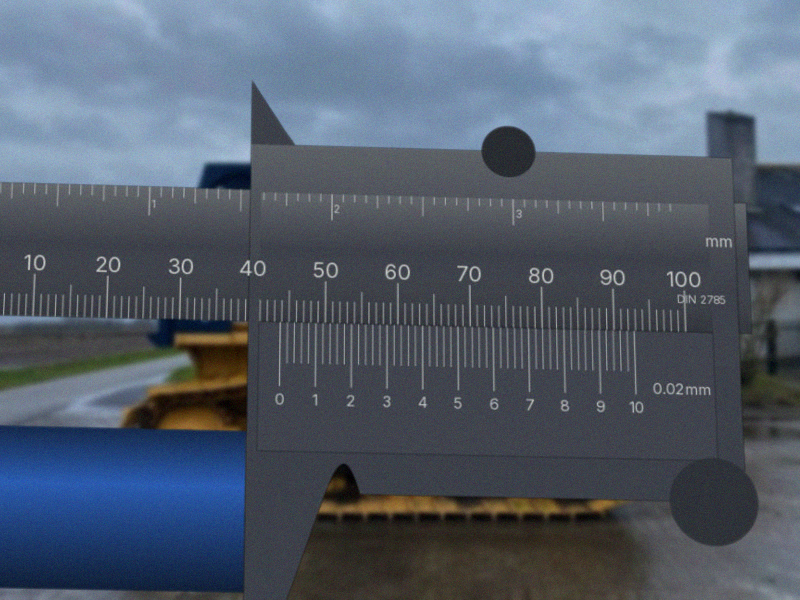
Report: 43.8 mm
